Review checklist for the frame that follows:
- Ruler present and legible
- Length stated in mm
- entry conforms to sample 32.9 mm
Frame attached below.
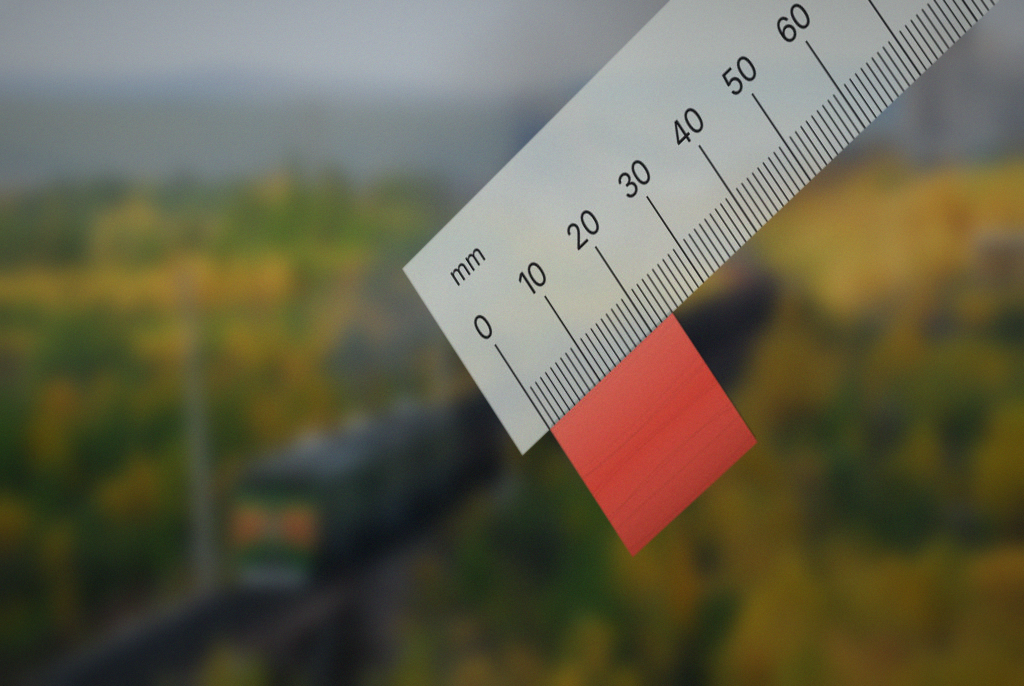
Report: 24 mm
